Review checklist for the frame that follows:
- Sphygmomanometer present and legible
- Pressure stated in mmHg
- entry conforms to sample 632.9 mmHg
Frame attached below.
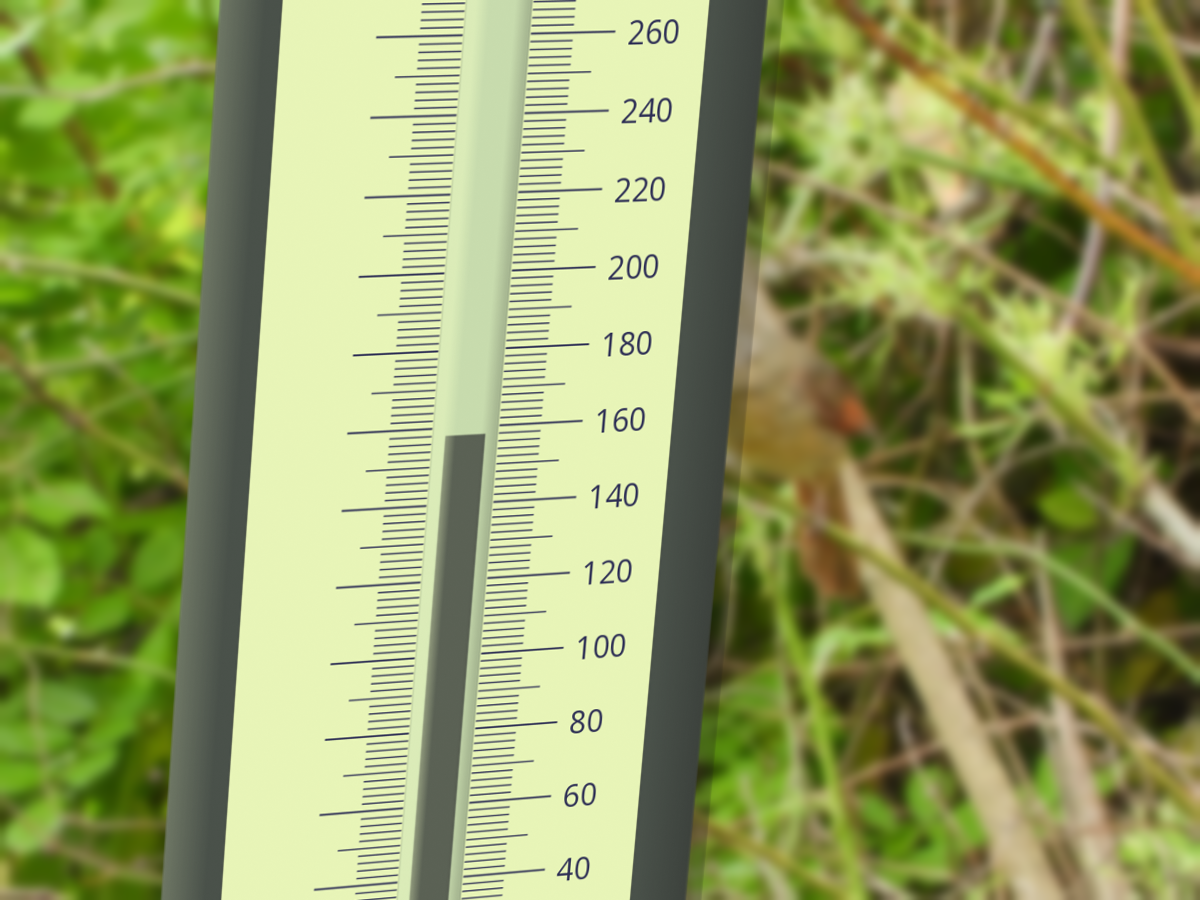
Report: 158 mmHg
